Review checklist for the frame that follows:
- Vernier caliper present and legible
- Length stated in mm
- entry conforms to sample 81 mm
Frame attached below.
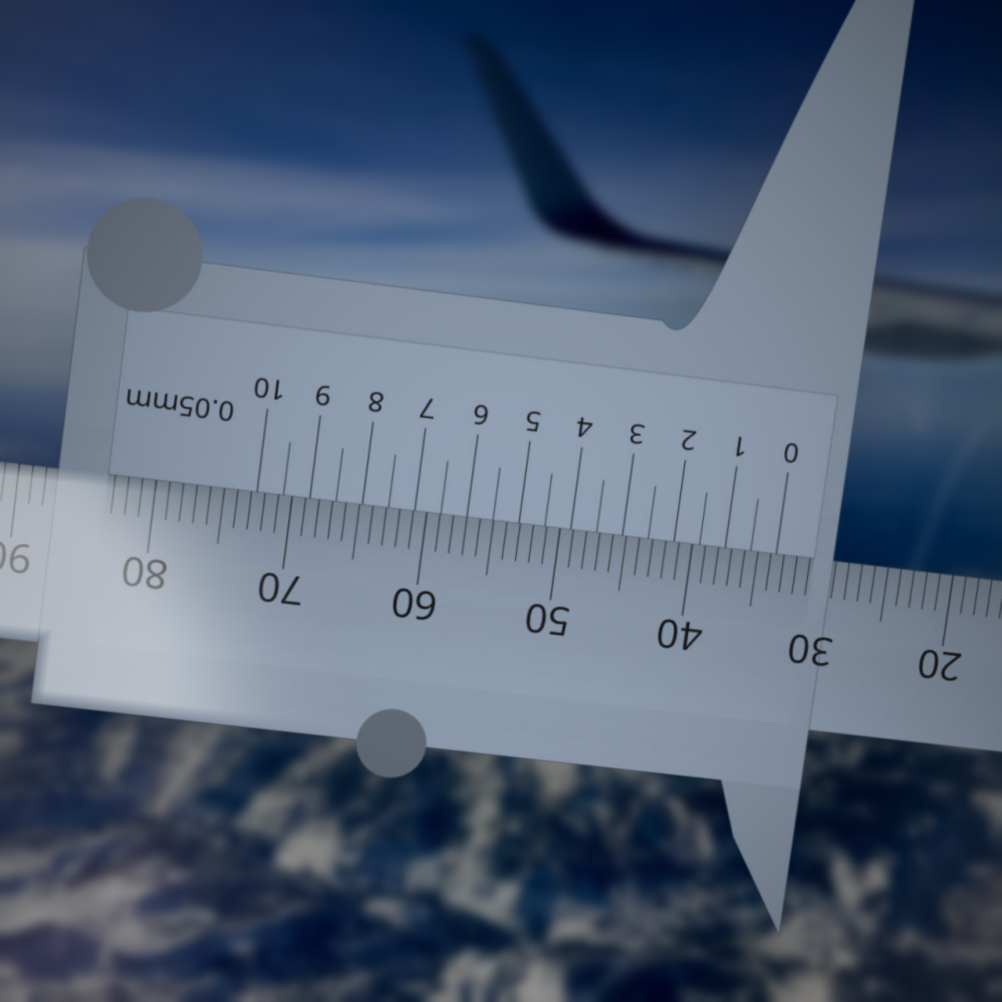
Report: 33.6 mm
